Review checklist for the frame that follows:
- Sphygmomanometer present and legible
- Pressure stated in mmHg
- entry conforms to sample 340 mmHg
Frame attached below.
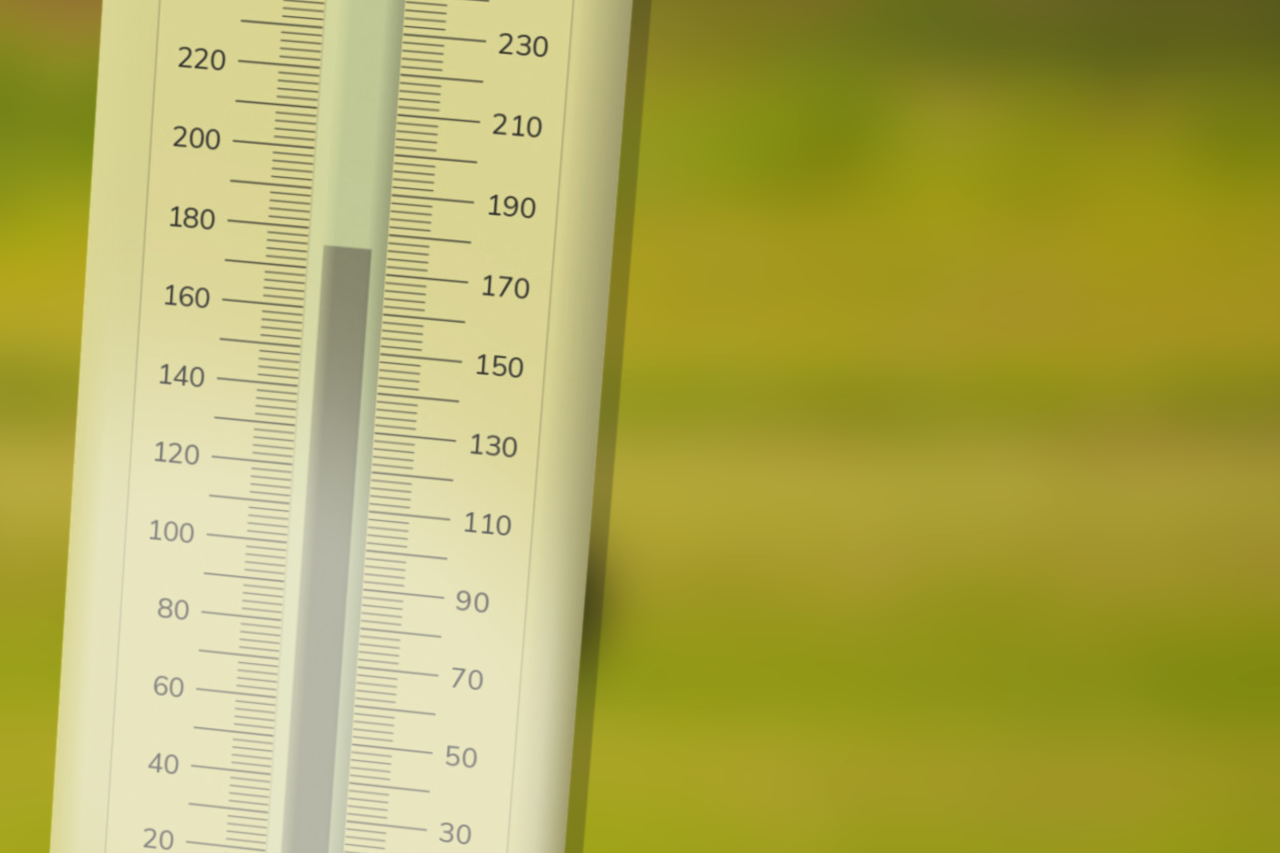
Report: 176 mmHg
